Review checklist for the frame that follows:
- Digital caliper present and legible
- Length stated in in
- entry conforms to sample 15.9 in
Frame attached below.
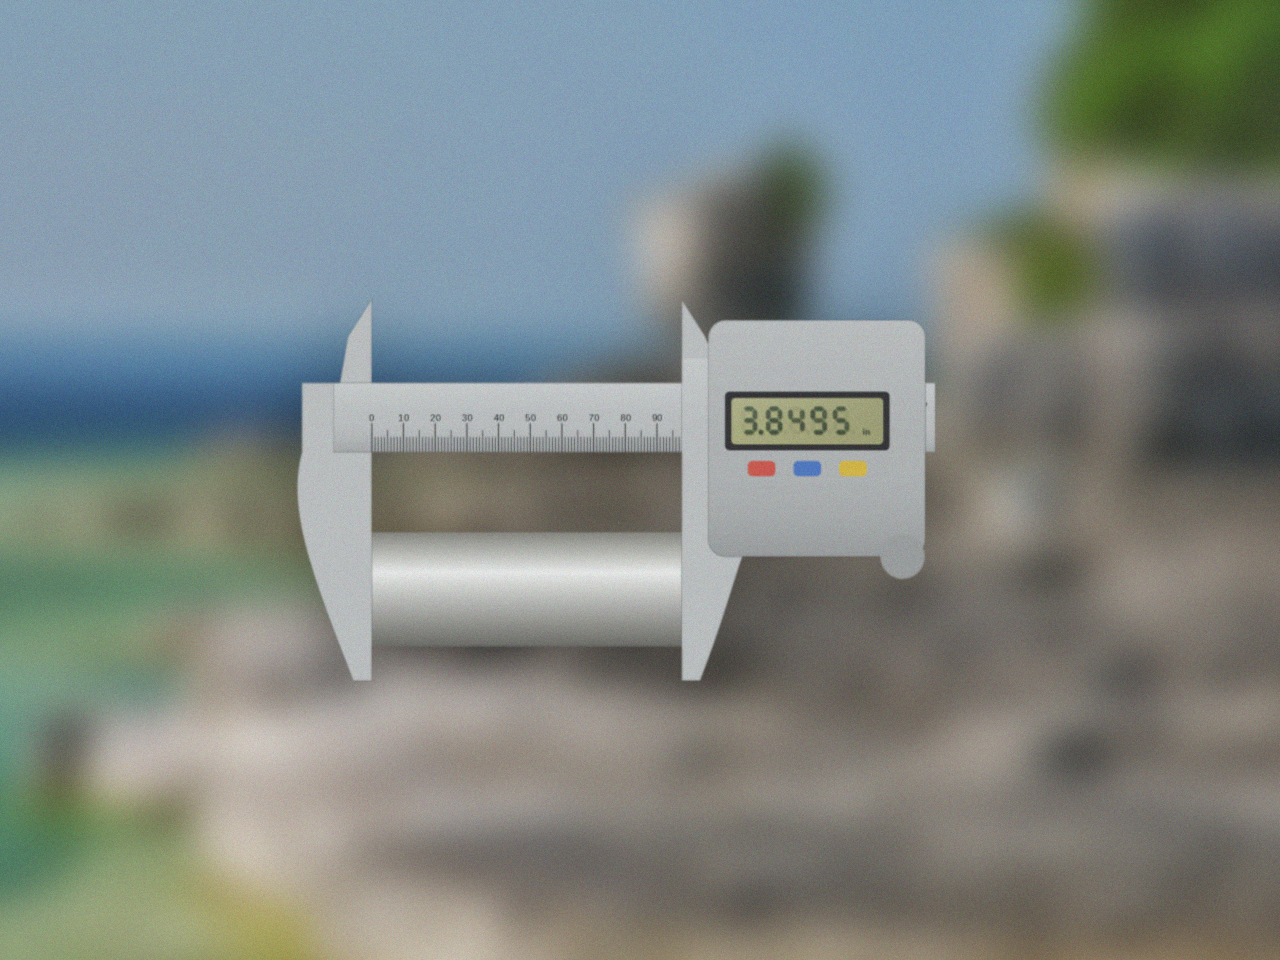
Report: 3.8495 in
